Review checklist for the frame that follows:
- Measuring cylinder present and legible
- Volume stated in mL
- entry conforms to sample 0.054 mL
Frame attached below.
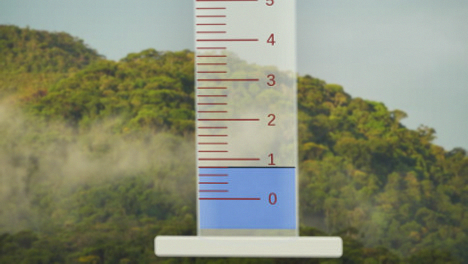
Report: 0.8 mL
